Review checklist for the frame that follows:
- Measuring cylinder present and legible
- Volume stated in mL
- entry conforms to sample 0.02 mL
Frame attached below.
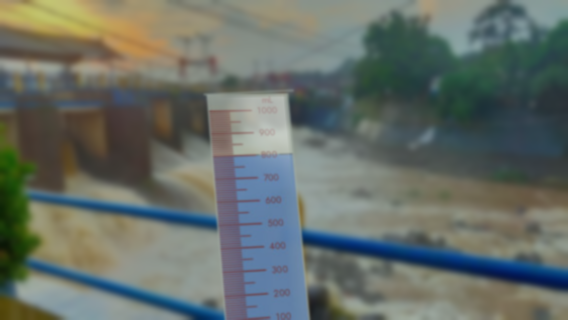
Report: 800 mL
